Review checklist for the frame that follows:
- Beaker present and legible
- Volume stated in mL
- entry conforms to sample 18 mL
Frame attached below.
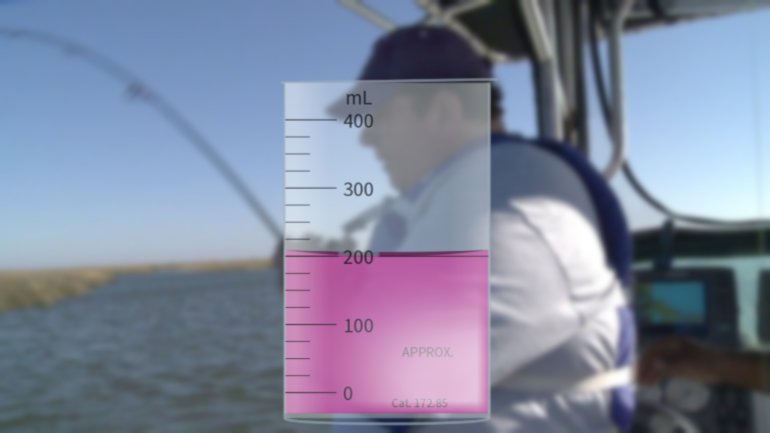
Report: 200 mL
